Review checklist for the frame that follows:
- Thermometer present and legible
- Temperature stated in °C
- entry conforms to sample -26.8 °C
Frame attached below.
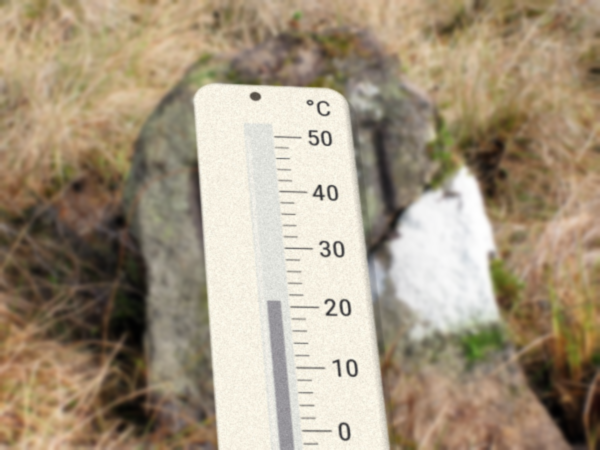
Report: 21 °C
